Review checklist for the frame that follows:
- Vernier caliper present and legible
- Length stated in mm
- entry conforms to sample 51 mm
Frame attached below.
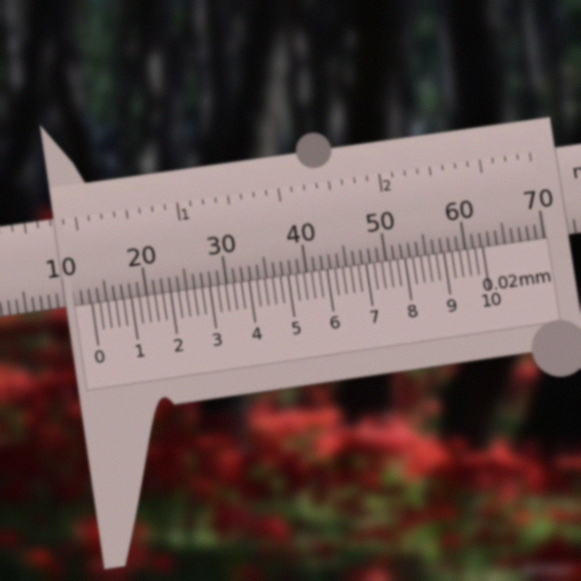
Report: 13.2 mm
